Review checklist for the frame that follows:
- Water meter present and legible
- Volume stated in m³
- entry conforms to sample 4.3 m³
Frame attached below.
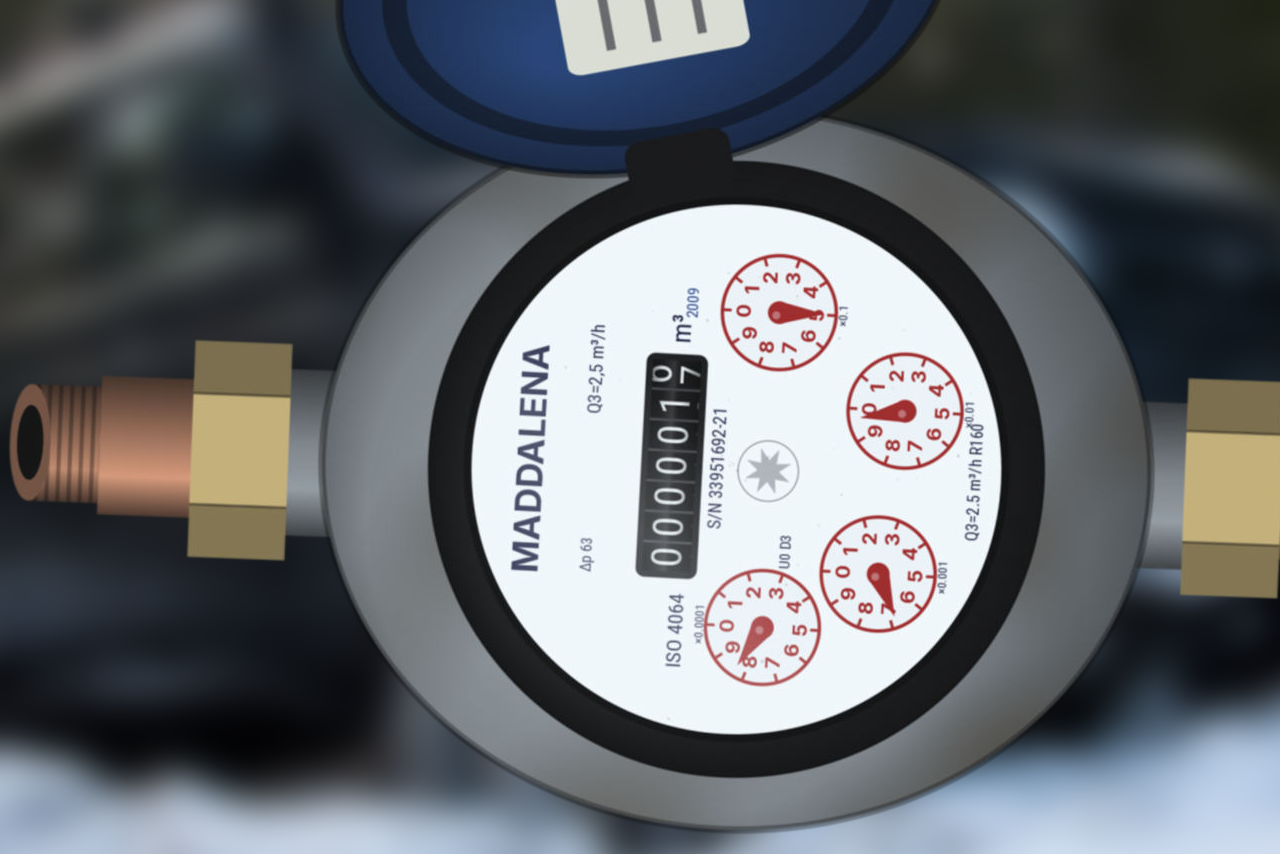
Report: 16.4968 m³
